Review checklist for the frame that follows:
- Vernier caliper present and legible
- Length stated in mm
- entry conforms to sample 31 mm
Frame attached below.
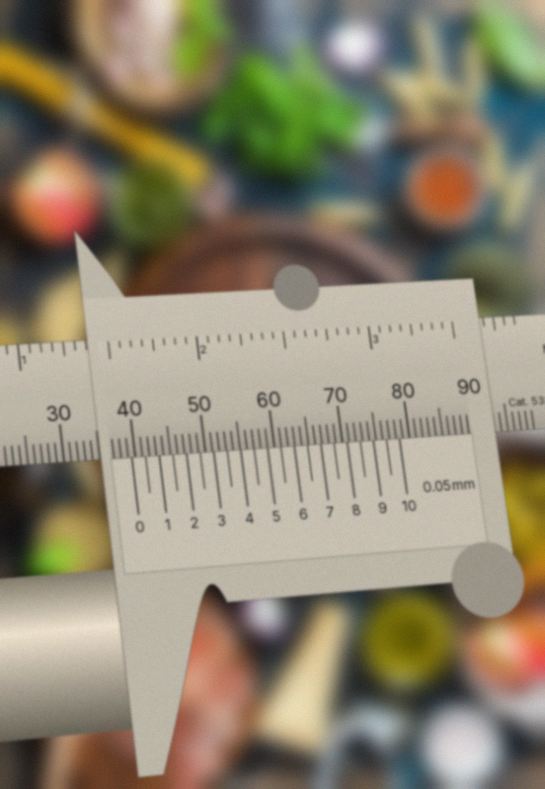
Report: 39.5 mm
